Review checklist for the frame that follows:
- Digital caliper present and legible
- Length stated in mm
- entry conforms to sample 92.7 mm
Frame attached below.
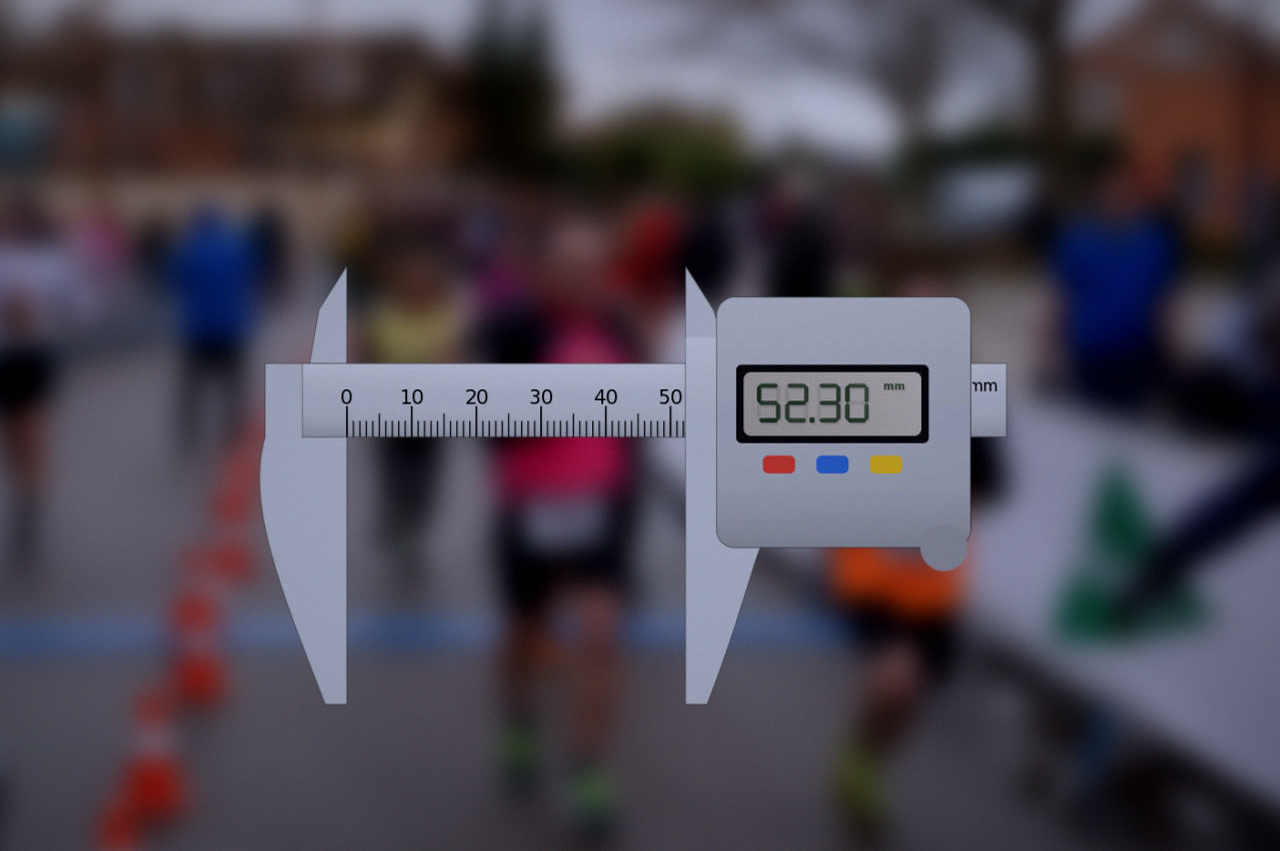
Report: 52.30 mm
